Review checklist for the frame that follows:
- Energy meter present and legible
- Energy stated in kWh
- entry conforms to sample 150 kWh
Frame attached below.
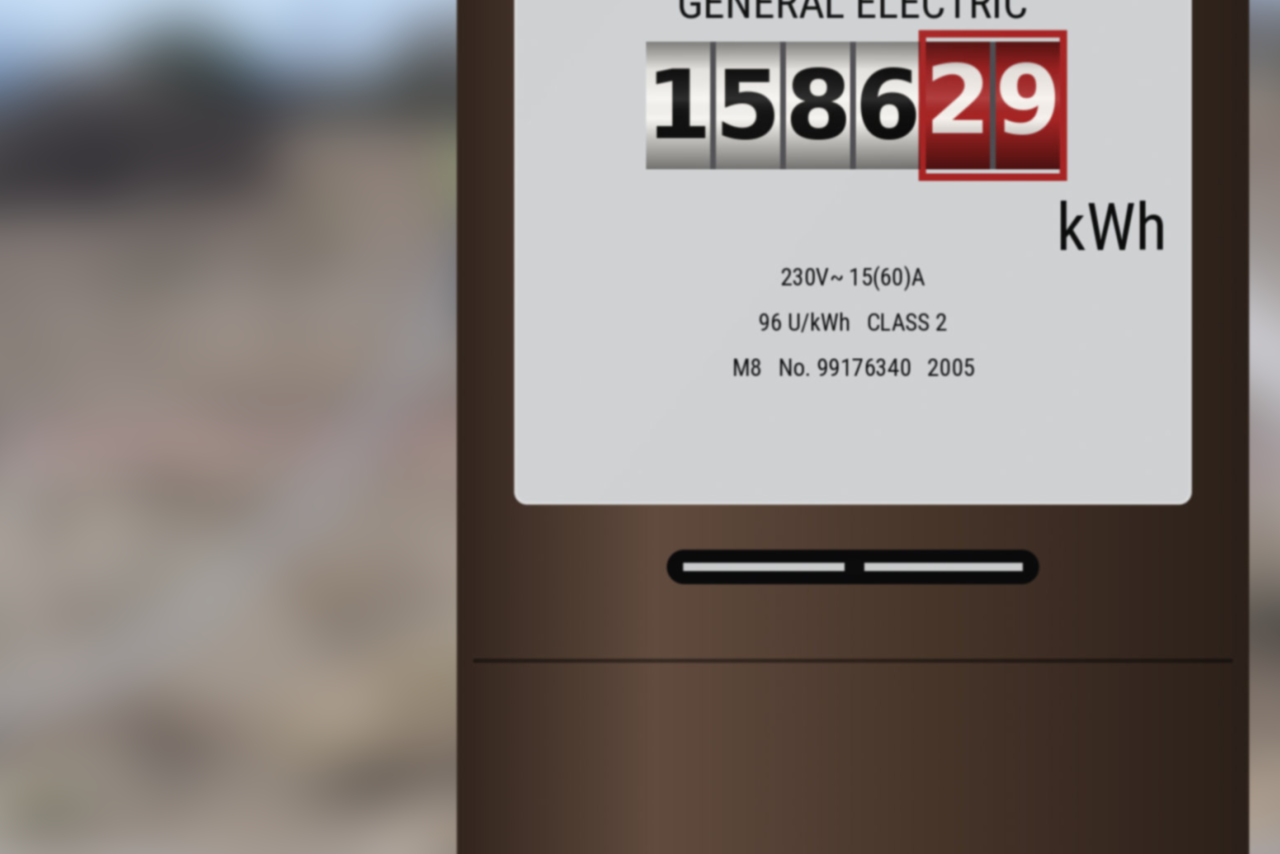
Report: 1586.29 kWh
